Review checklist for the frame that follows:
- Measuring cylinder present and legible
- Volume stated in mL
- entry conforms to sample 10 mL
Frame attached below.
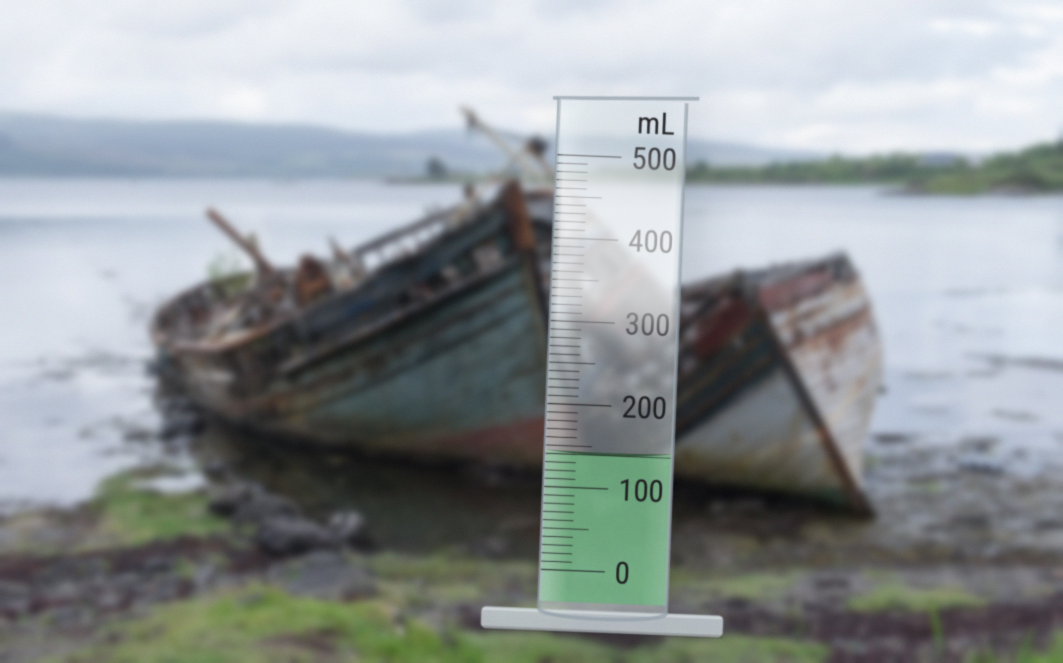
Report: 140 mL
